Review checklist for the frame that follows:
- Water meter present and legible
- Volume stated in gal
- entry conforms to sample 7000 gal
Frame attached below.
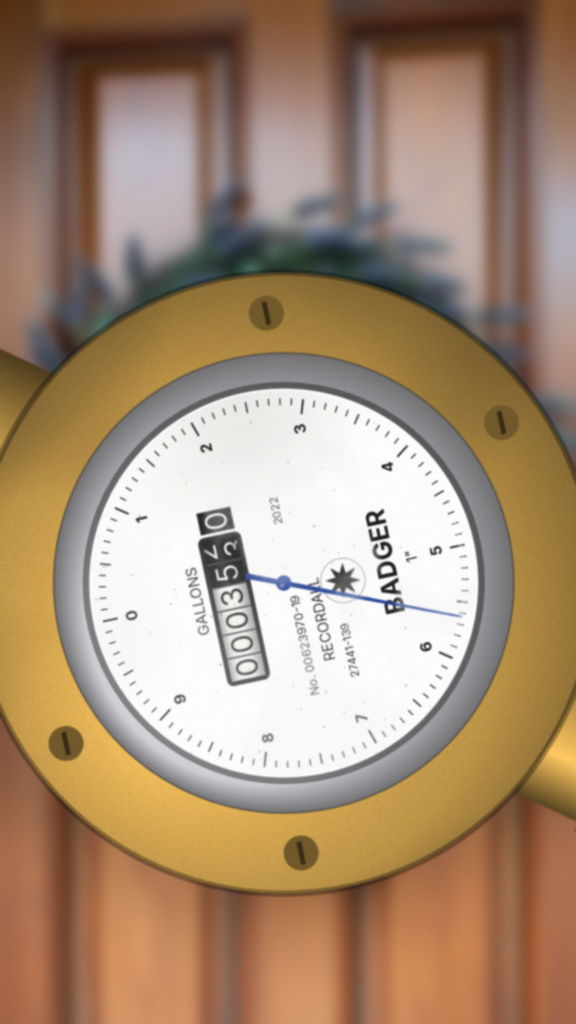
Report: 3525.6 gal
